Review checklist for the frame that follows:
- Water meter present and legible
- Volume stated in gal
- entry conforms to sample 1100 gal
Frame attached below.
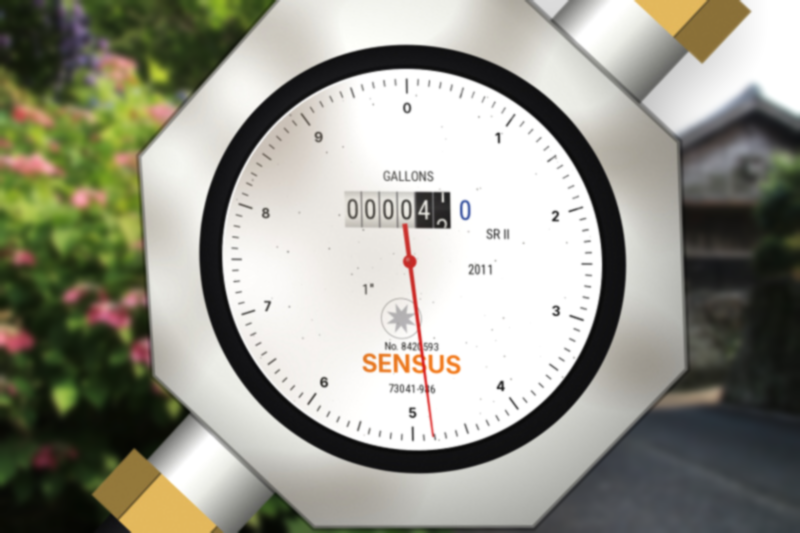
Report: 414.8 gal
